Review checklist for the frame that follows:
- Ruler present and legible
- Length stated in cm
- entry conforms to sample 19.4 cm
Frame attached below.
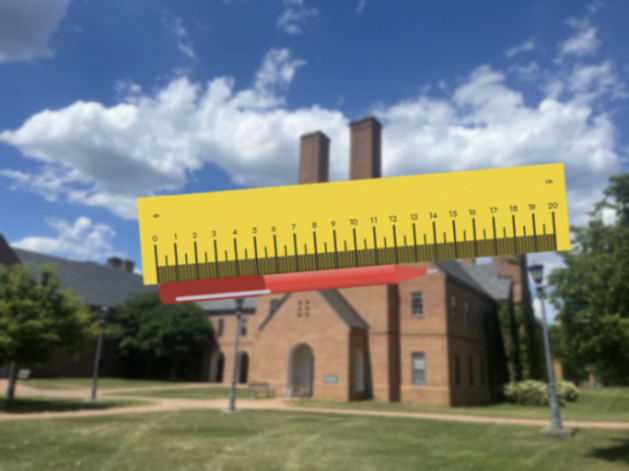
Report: 14 cm
